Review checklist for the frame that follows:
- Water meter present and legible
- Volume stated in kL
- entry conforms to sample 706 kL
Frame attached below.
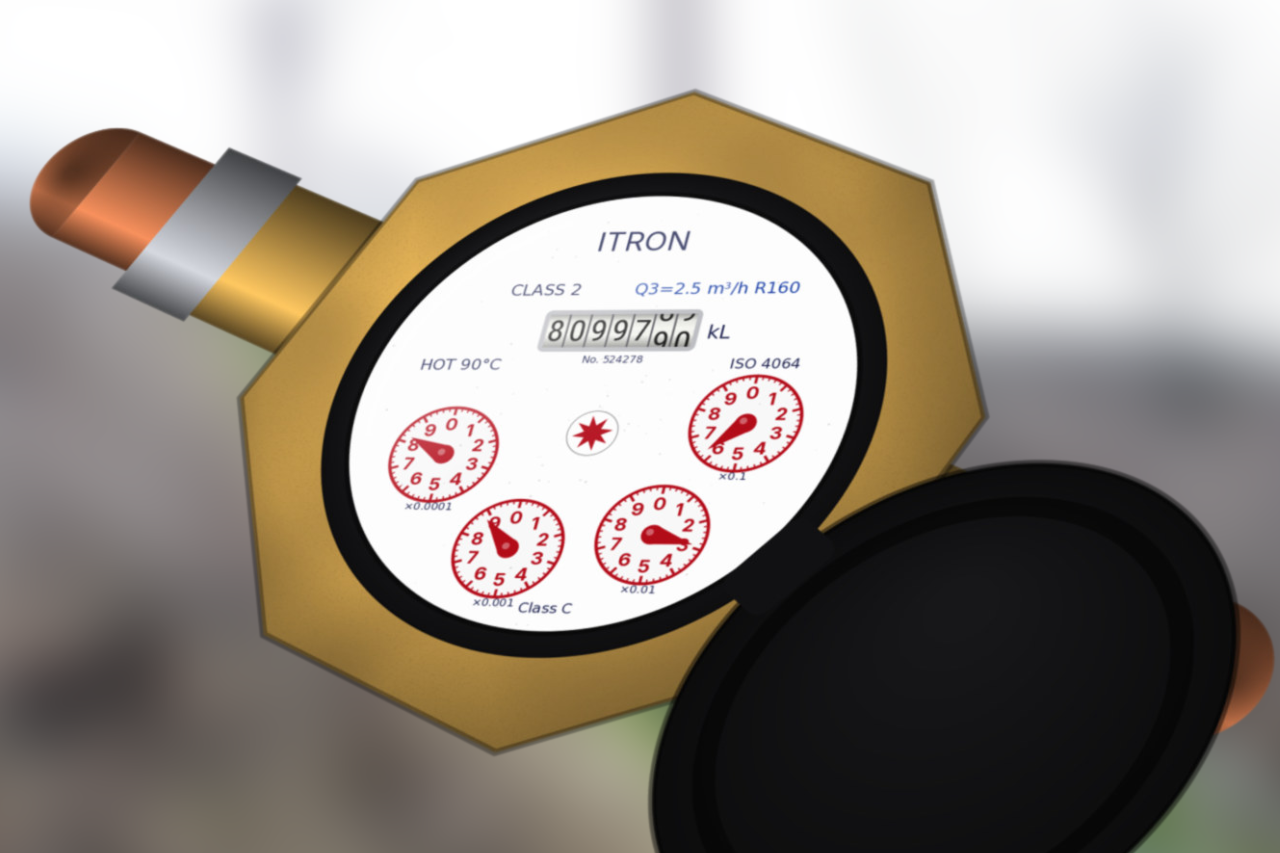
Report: 8099789.6288 kL
